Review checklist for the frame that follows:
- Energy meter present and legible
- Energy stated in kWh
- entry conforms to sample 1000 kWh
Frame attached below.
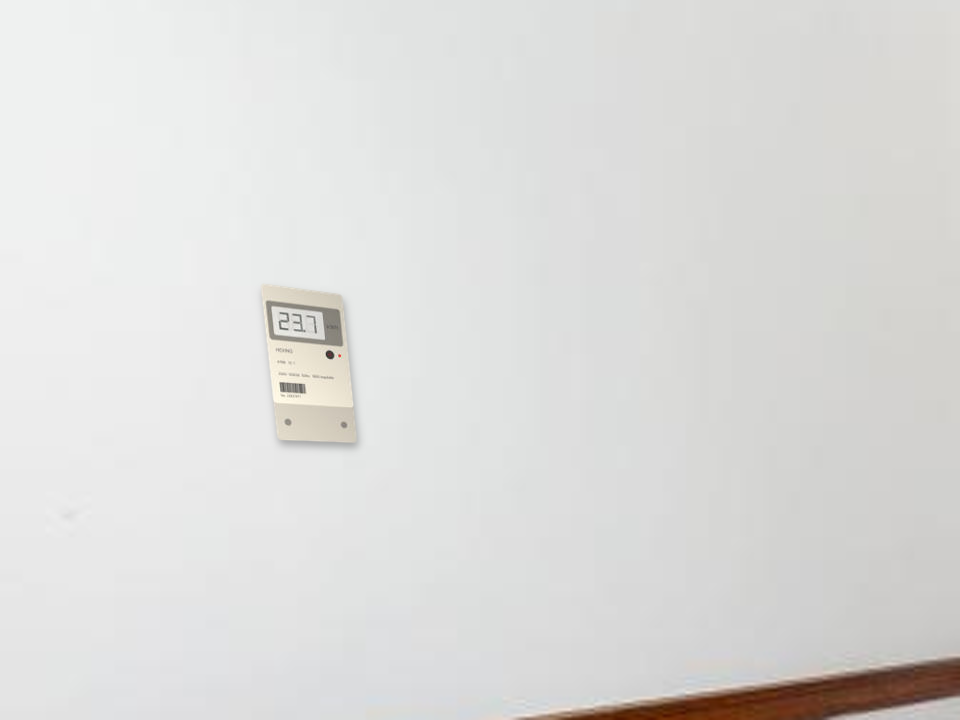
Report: 23.7 kWh
